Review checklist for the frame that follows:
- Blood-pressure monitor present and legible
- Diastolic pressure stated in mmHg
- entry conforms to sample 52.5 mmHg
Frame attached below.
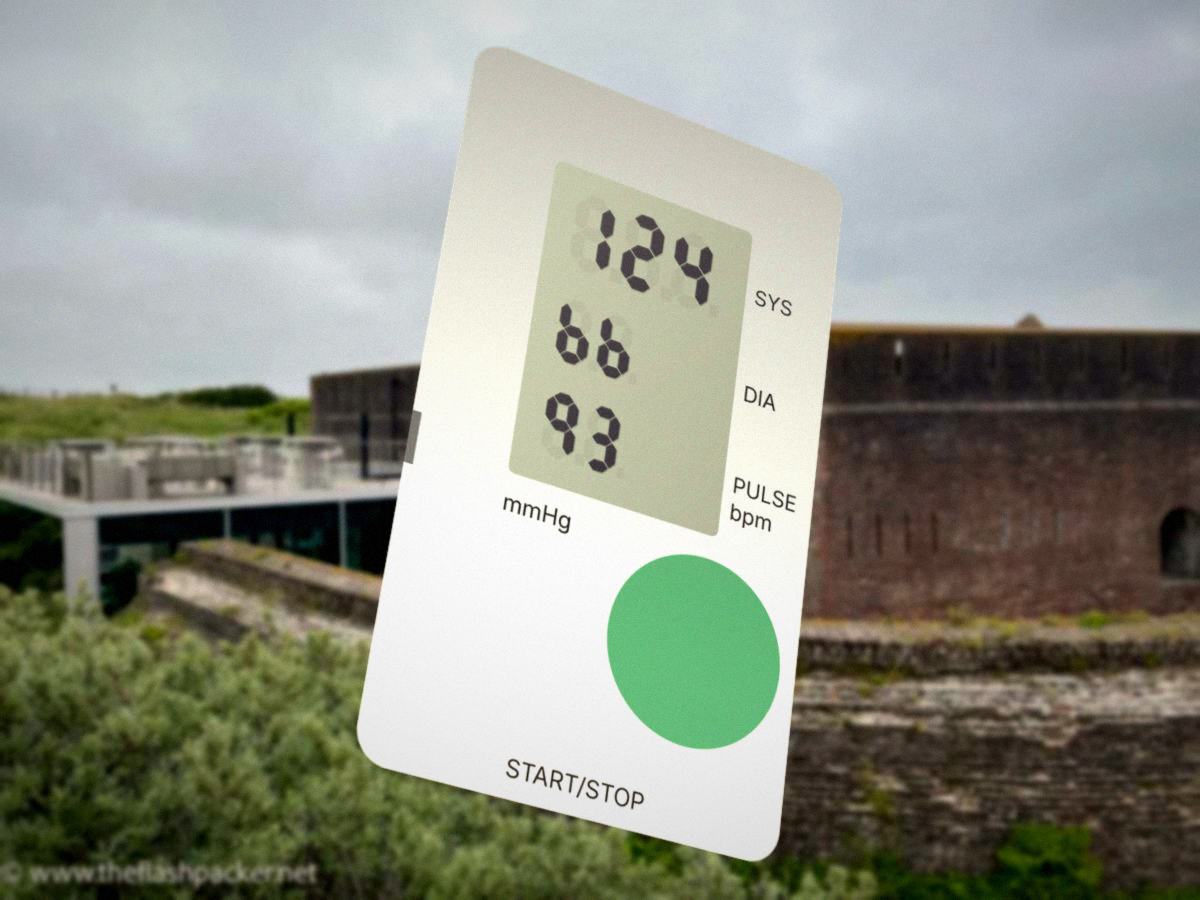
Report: 66 mmHg
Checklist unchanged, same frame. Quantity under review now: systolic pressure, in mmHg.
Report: 124 mmHg
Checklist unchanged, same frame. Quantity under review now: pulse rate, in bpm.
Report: 93 bpm
